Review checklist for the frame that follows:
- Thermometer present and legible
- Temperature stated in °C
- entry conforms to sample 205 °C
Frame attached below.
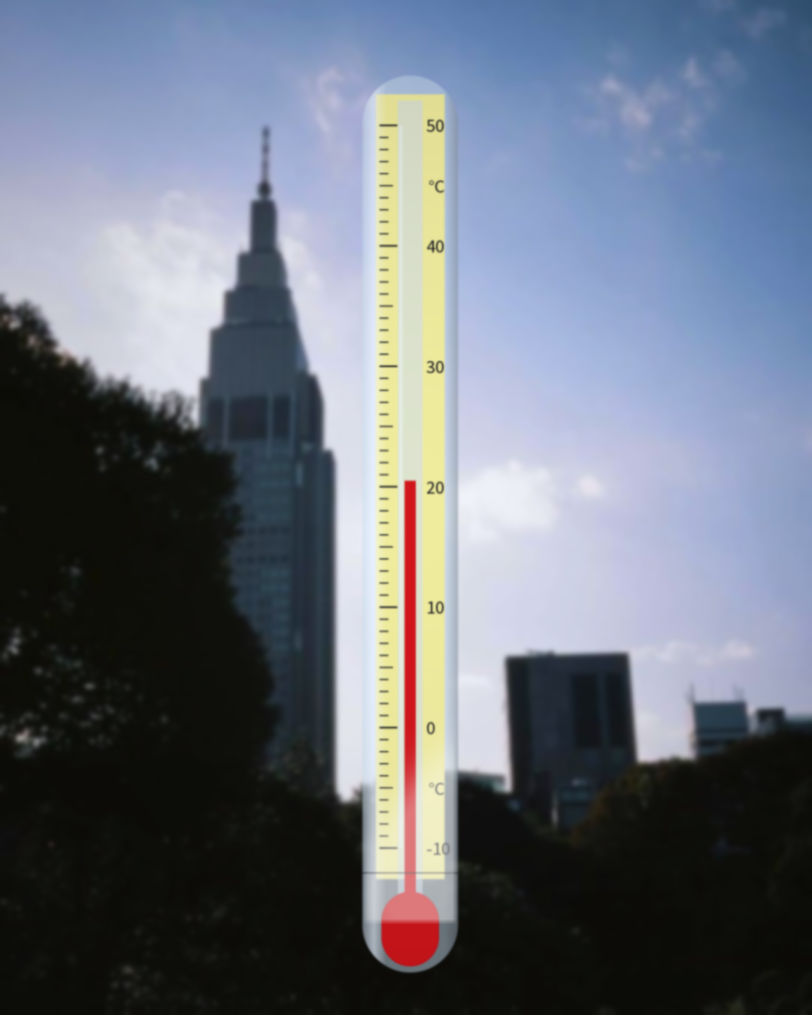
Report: 20.5 °C
